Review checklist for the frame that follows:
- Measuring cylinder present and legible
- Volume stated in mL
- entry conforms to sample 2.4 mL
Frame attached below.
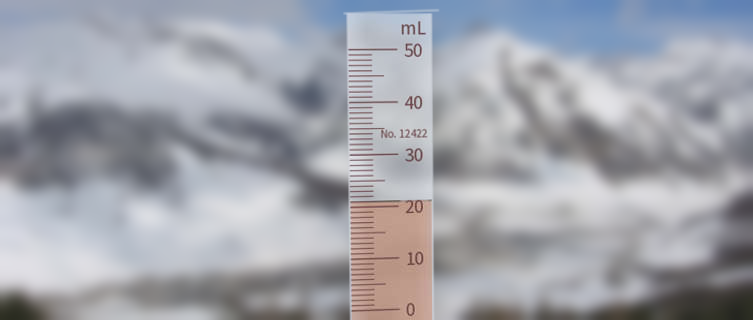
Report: 21 mL
